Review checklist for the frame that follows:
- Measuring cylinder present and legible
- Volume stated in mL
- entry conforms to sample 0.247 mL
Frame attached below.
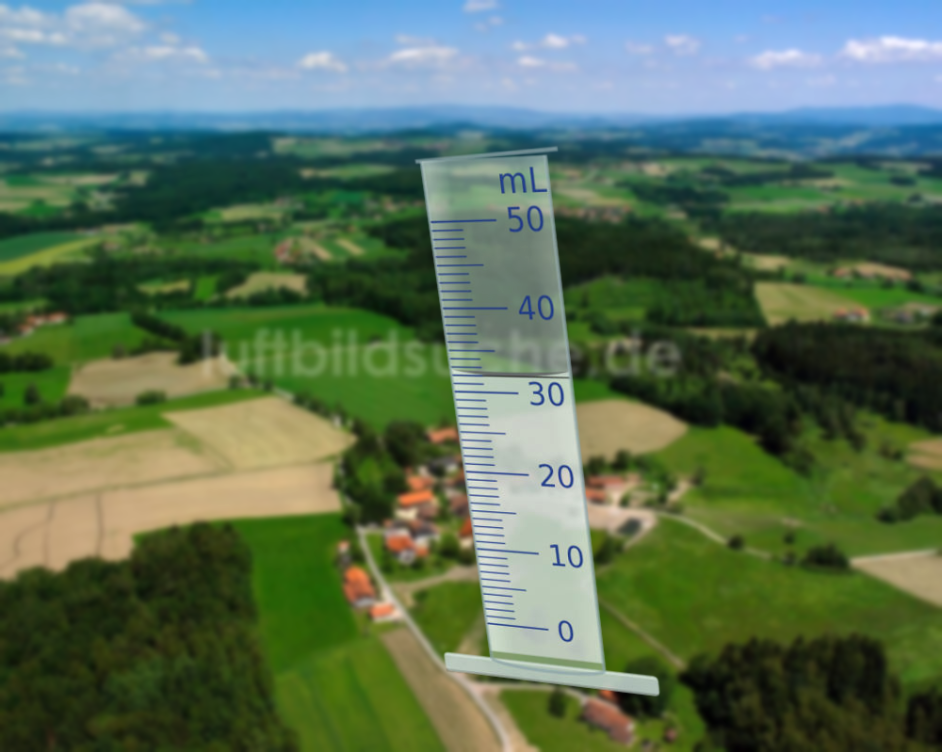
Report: 32 mL
